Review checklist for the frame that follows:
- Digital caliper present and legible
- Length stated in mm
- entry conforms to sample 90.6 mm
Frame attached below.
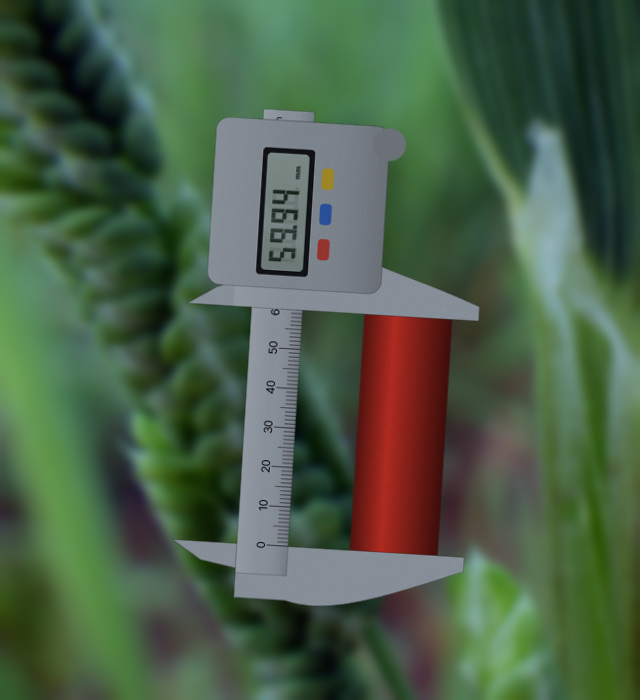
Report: 59.94 mm
